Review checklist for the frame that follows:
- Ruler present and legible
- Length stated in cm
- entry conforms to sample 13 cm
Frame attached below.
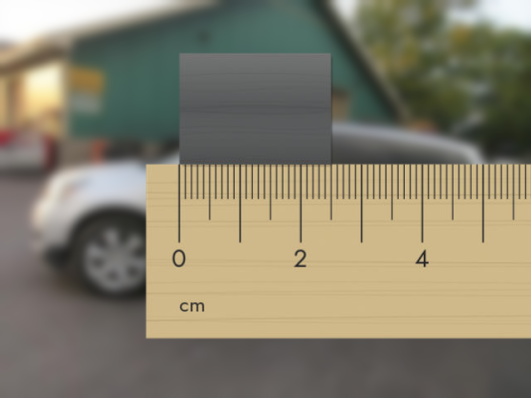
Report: 2.5 cm
